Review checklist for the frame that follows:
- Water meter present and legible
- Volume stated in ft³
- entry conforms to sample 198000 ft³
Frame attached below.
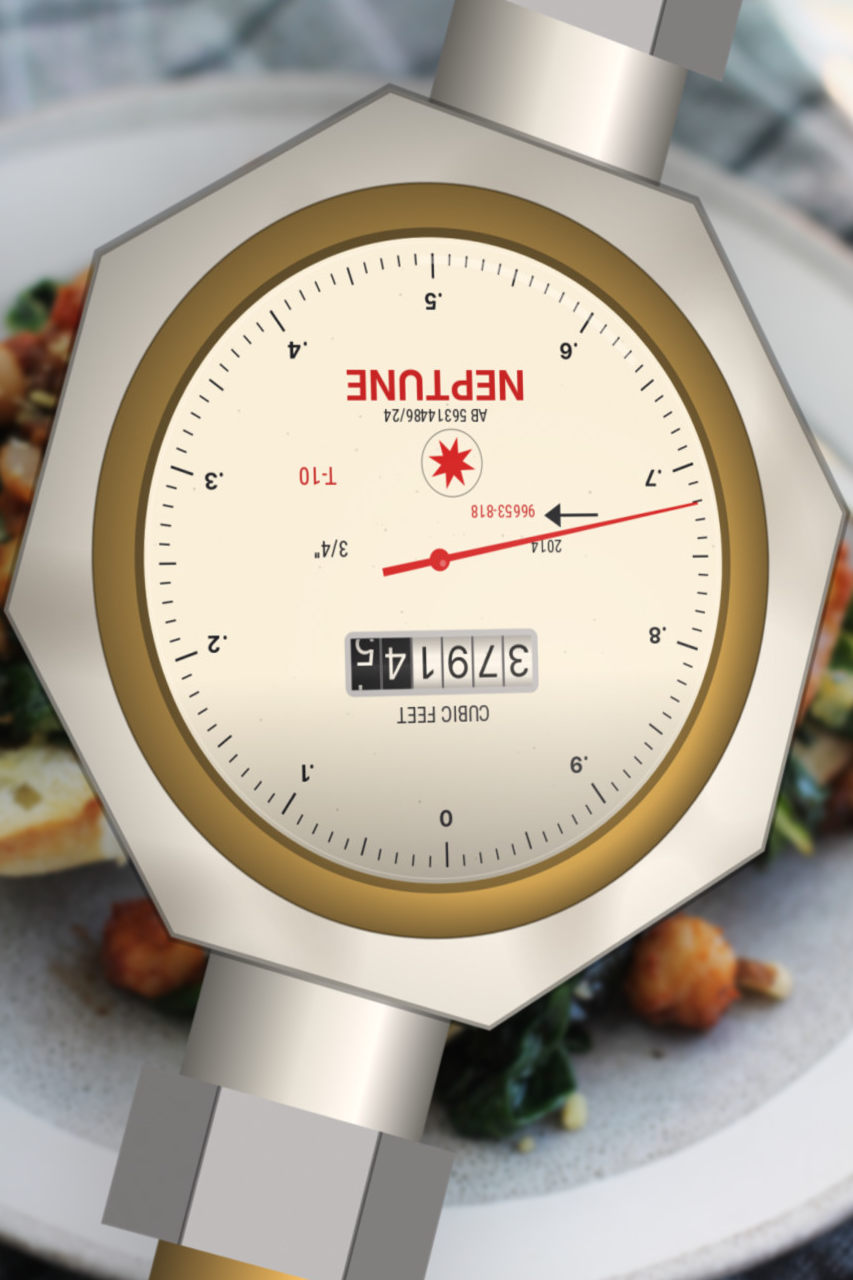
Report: 379144.72 ft³
